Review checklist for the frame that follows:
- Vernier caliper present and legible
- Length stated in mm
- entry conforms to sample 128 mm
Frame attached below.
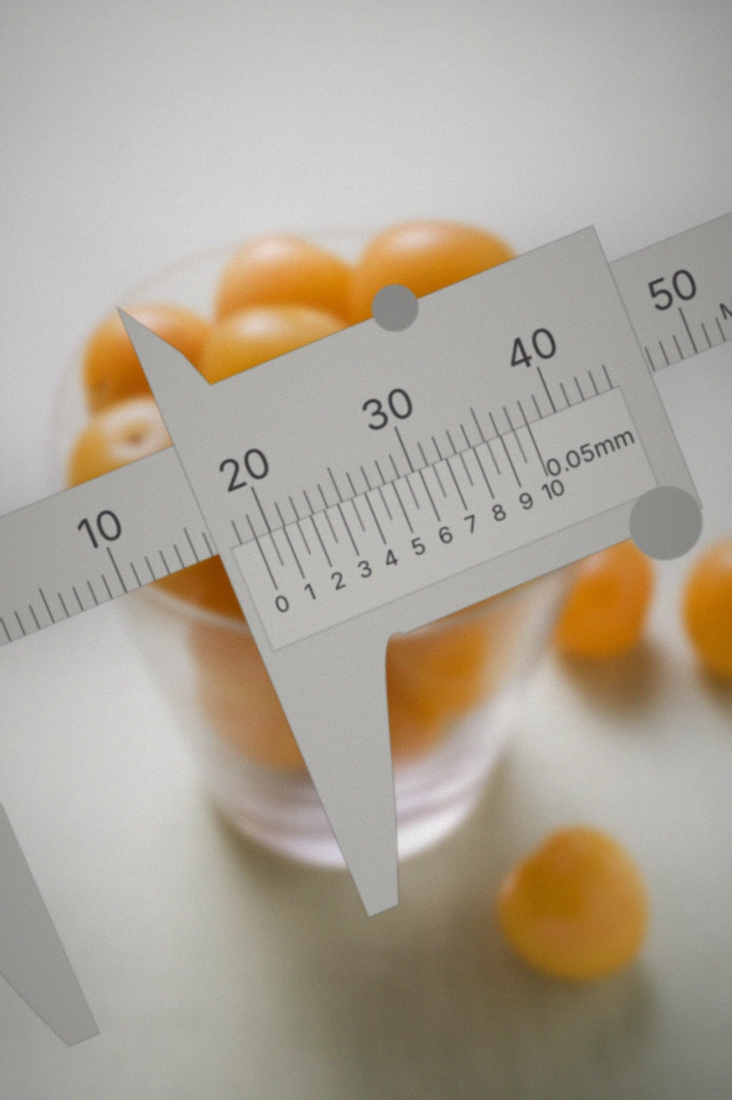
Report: 19.0 mm
